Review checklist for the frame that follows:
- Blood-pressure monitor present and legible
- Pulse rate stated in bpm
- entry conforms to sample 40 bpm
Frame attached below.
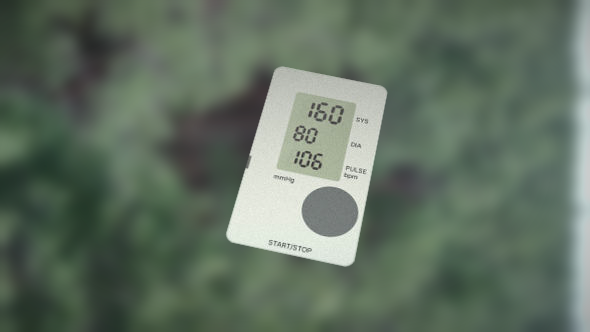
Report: 106 bpm
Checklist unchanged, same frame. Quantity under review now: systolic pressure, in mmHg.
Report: 160 mmHg
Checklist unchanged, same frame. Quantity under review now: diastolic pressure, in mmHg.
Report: 80 mmHg
